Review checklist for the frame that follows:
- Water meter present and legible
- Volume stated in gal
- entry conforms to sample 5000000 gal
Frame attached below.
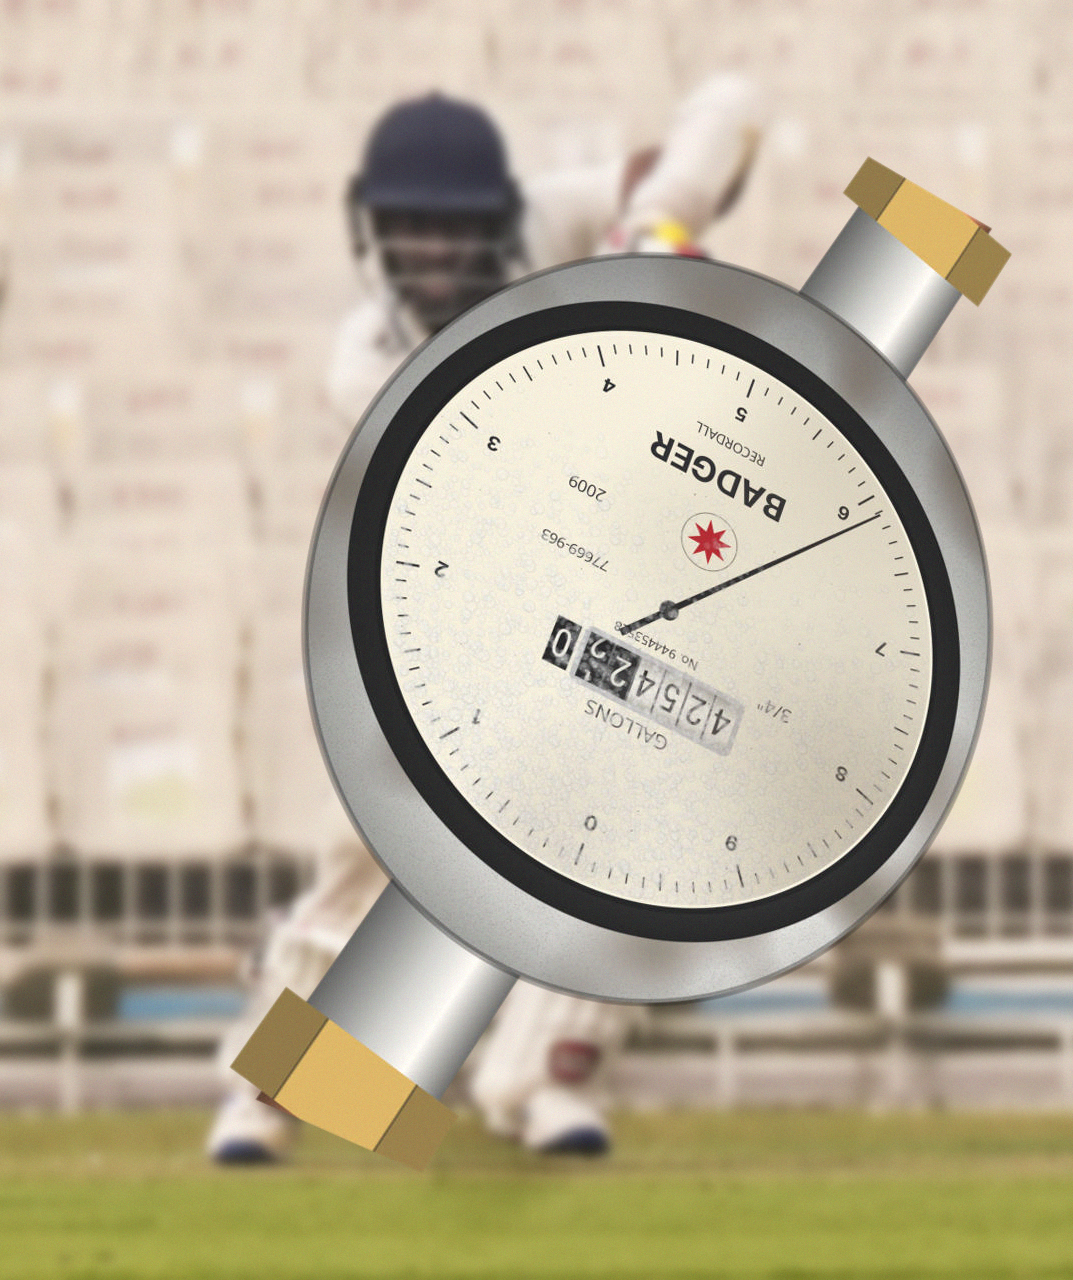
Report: 4254216.1 gal
